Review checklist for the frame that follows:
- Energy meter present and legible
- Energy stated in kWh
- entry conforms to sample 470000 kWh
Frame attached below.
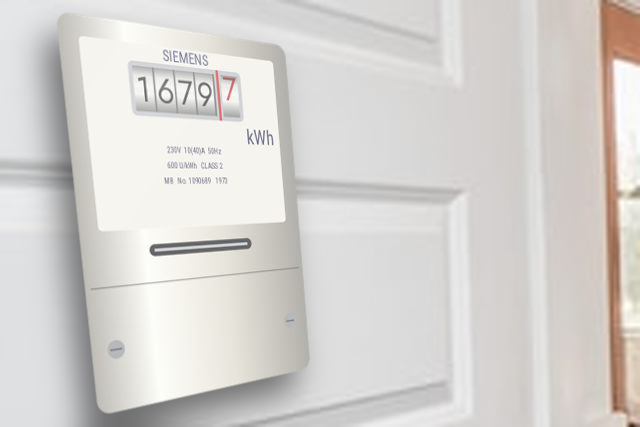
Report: 1679.7 kWh
